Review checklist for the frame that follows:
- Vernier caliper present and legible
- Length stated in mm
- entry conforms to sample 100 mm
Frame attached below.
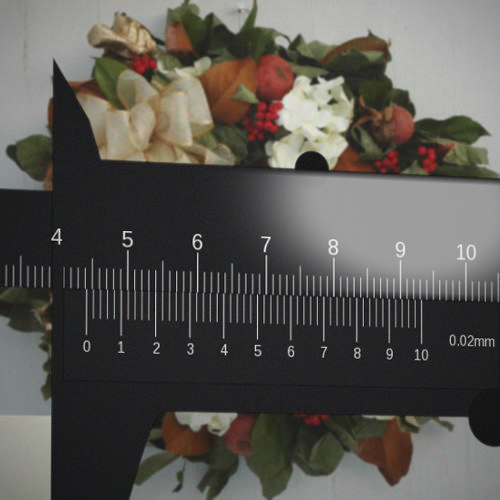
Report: 44.2 mm
